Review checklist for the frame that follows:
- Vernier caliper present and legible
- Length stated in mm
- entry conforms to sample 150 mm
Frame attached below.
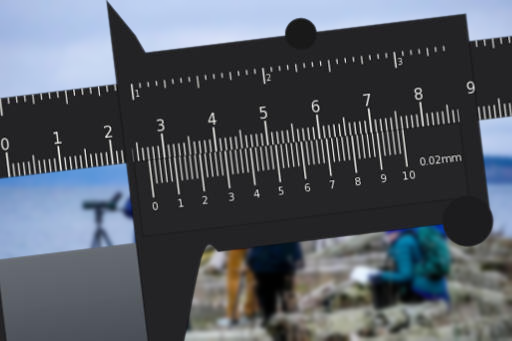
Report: 27.0 mm
